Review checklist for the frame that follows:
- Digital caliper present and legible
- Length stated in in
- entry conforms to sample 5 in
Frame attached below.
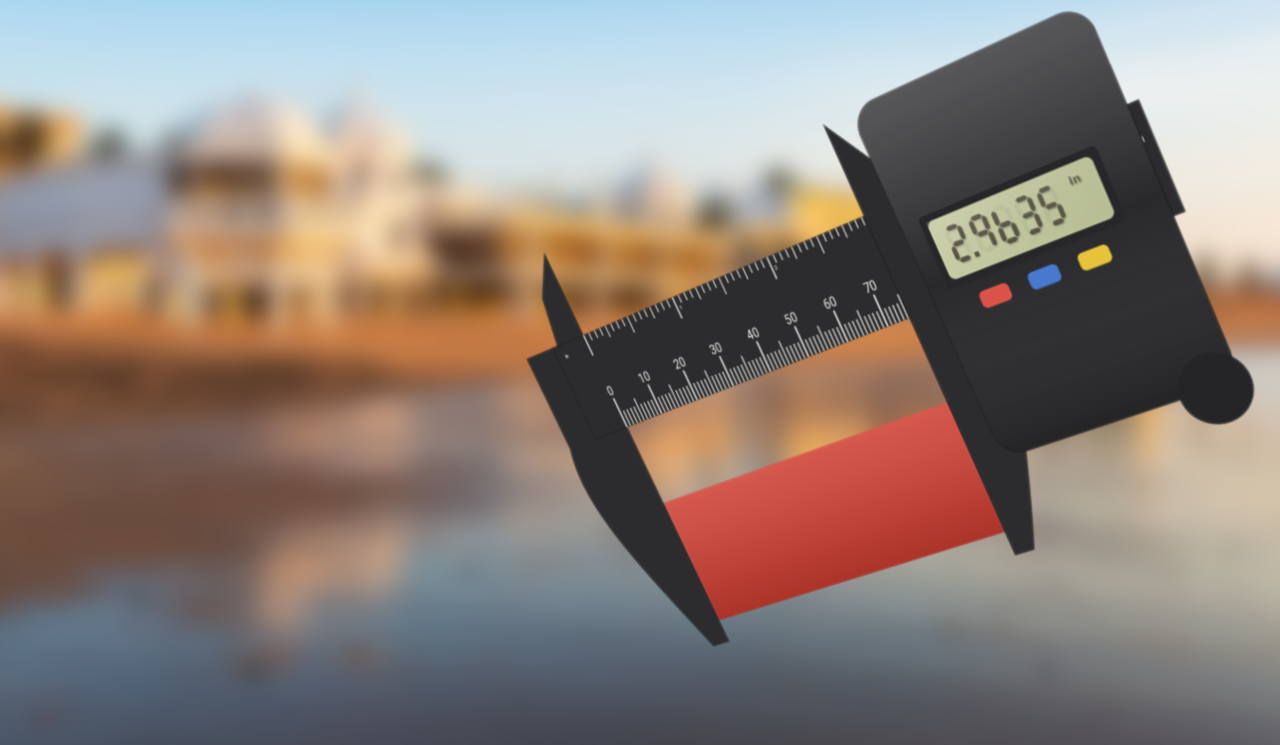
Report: 2.9635 in
